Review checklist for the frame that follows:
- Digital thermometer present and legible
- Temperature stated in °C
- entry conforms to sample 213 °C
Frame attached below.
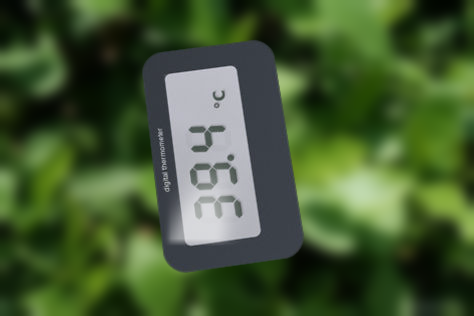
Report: 39.4 °C
